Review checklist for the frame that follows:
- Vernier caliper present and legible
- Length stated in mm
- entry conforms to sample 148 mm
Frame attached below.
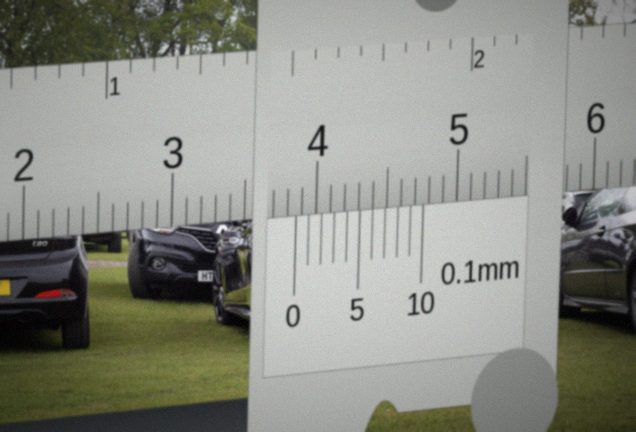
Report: 38.6 mm
